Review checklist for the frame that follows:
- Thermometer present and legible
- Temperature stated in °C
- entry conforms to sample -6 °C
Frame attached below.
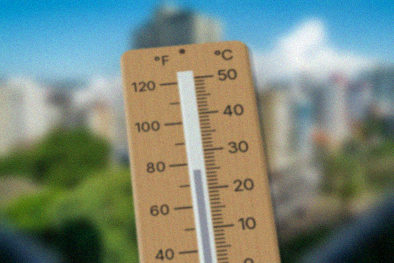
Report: 25 °C
